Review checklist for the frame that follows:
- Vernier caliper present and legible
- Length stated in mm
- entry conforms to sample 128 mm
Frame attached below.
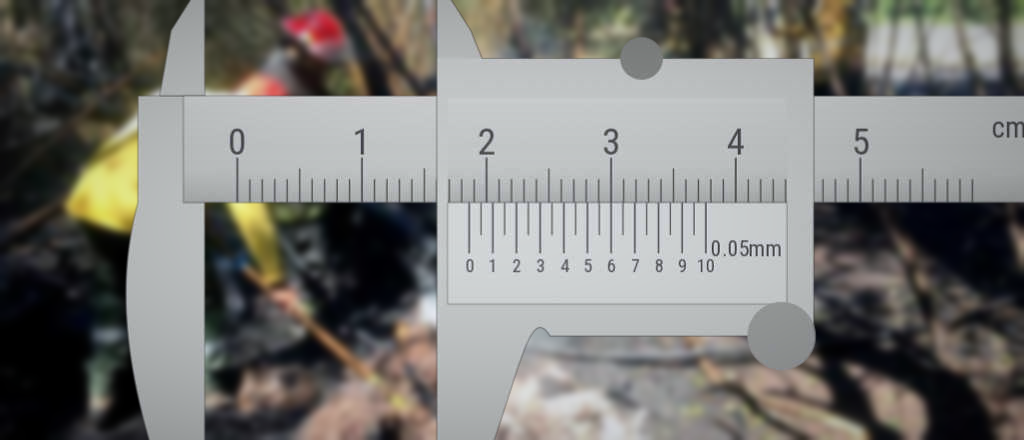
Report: 18.6 mm
